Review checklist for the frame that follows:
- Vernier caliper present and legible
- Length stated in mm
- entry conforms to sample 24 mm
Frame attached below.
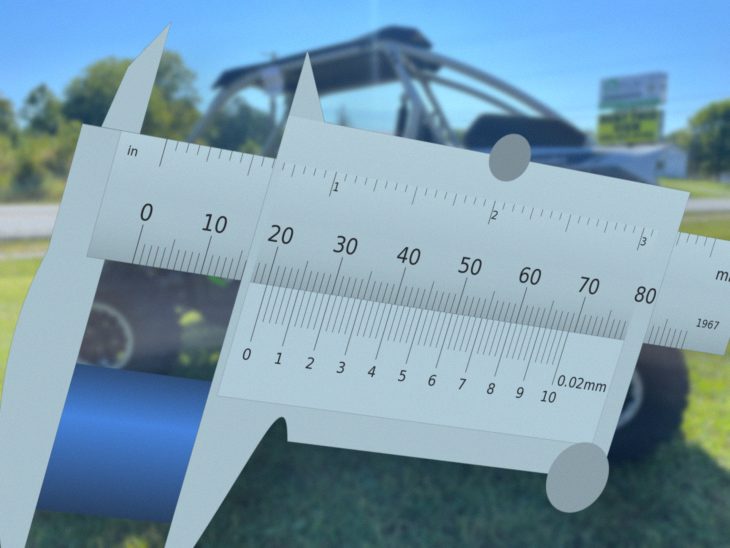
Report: 20.0 mm
